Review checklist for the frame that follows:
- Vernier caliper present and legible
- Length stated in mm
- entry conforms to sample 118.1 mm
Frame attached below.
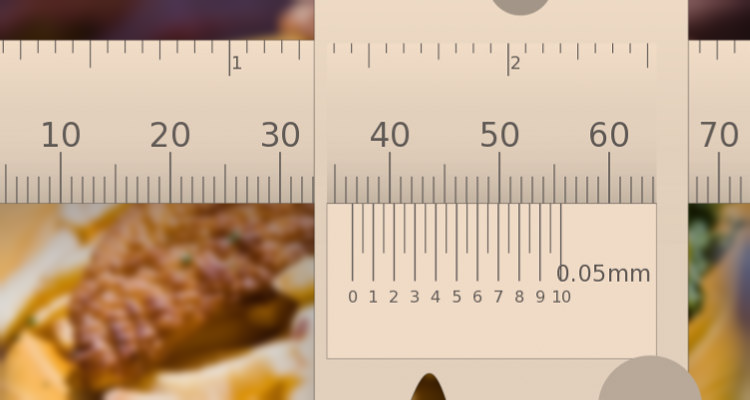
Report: 36.6 mm
